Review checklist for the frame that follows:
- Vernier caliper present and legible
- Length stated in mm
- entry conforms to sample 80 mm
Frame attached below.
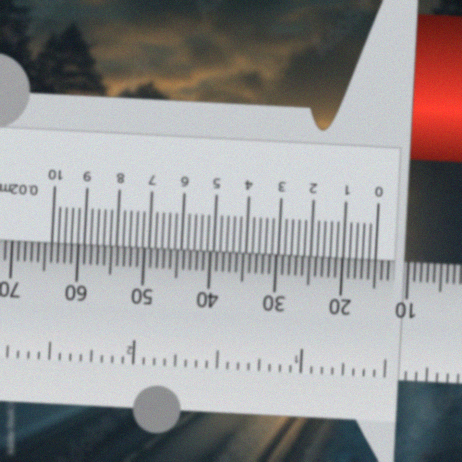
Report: 15.0 mm
